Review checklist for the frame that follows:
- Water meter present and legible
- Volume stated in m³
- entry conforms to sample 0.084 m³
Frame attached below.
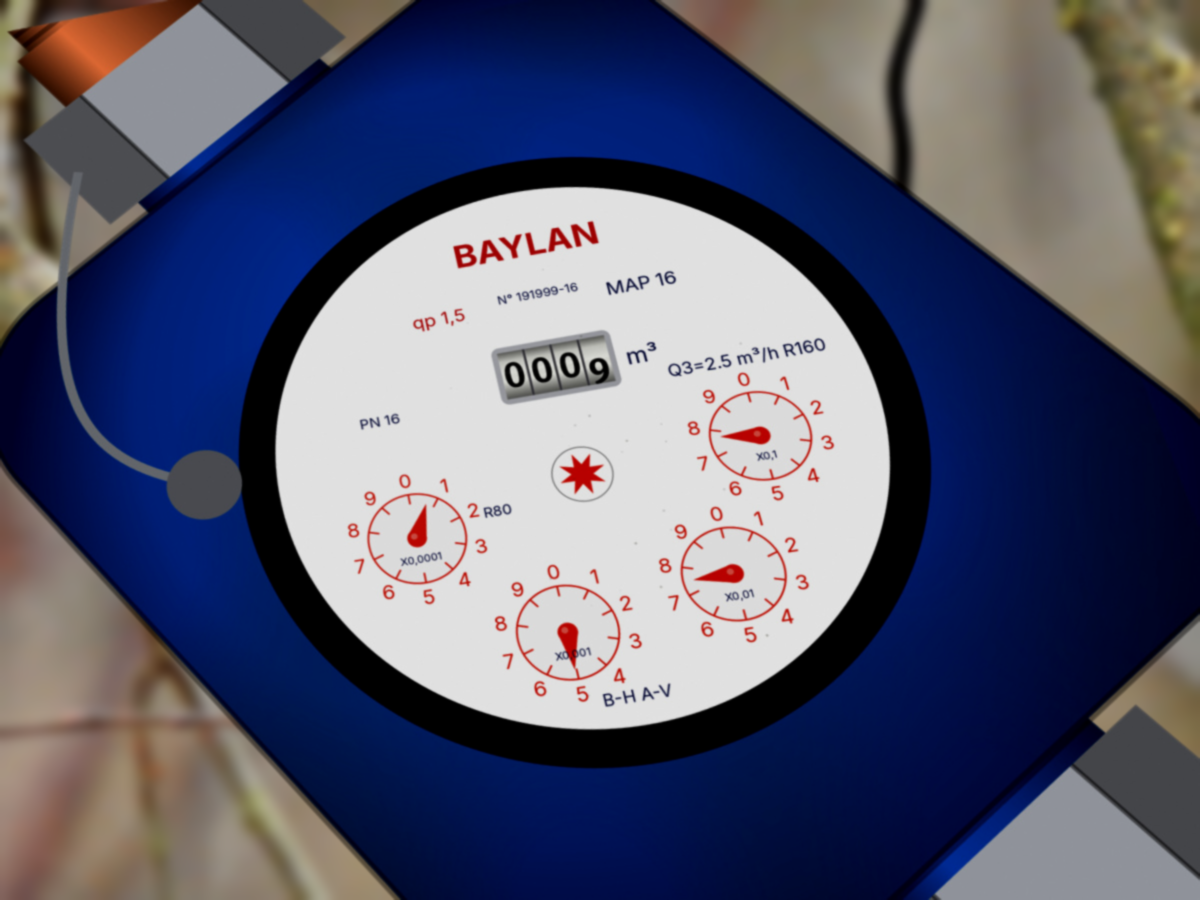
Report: 8.7750 m³
